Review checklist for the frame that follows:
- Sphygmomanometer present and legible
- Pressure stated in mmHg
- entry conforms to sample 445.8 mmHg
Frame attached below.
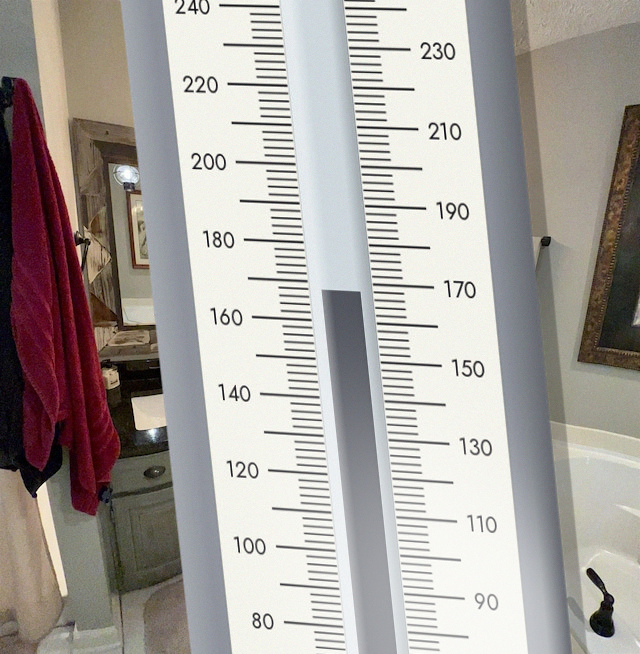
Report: 168 mmHg
